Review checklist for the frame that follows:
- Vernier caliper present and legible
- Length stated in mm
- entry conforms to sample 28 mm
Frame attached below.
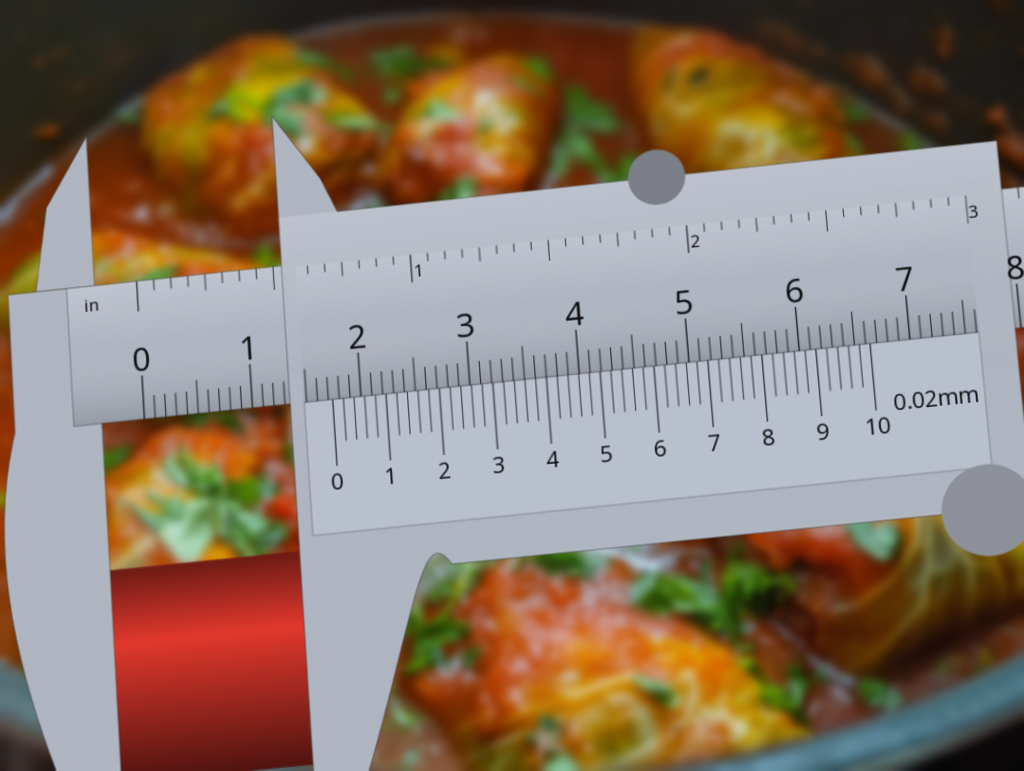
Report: 17.4 mm
